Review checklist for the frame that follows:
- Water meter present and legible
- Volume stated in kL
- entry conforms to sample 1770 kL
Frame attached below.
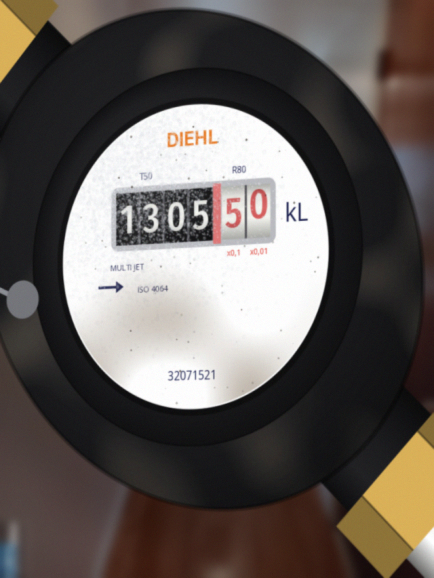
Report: 1305.50 kL
